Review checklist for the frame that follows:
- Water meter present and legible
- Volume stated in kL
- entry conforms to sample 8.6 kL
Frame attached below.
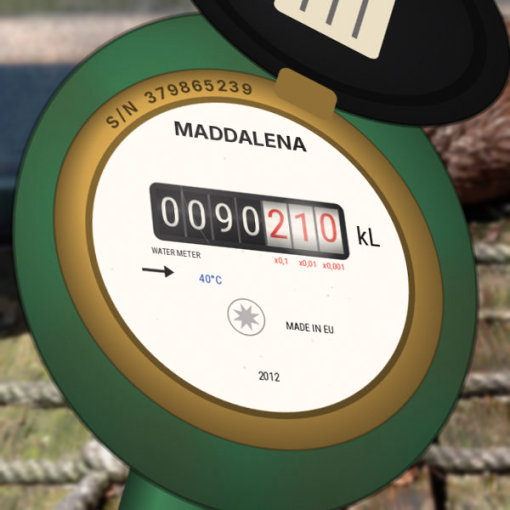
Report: 90.210 kL
